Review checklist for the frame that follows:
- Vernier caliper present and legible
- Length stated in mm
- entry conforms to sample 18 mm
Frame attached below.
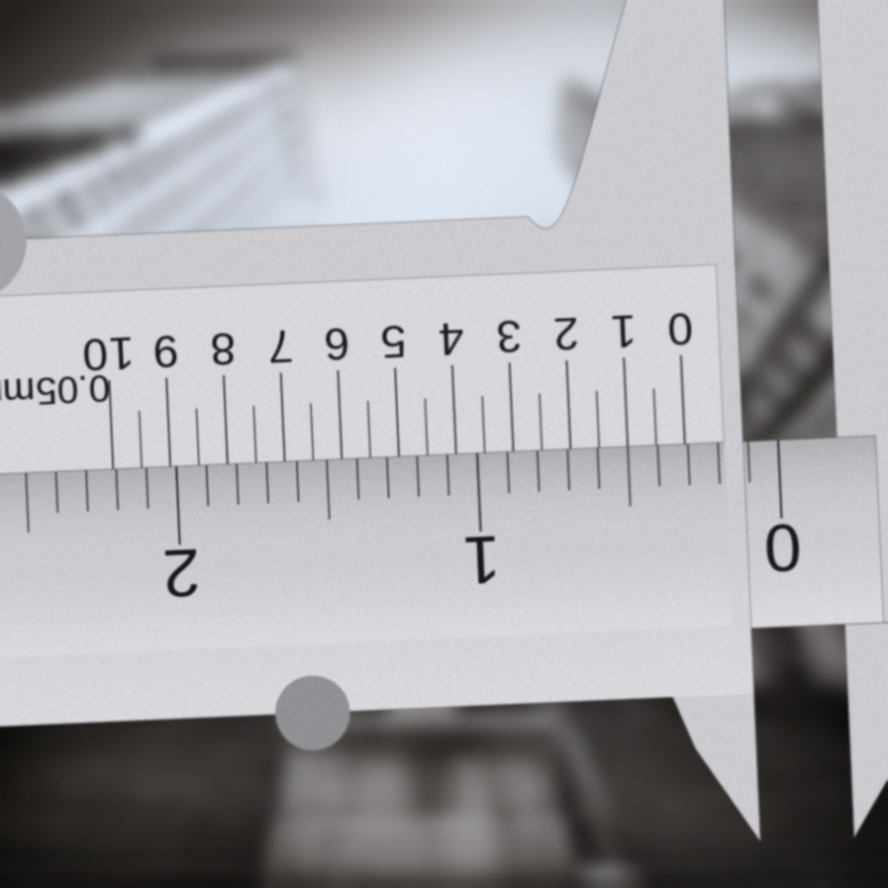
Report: 3.10 mm
